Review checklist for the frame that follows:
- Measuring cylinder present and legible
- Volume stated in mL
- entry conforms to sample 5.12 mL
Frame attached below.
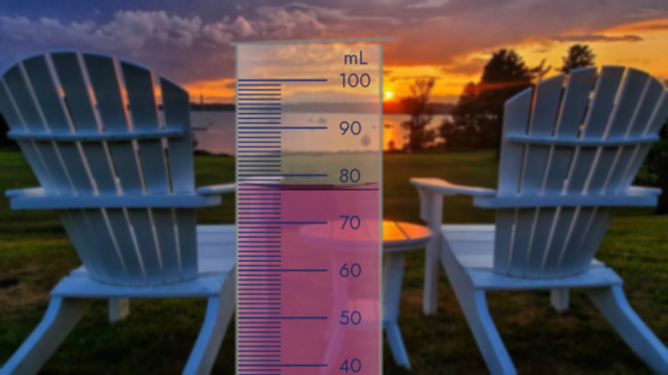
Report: 77 mL
